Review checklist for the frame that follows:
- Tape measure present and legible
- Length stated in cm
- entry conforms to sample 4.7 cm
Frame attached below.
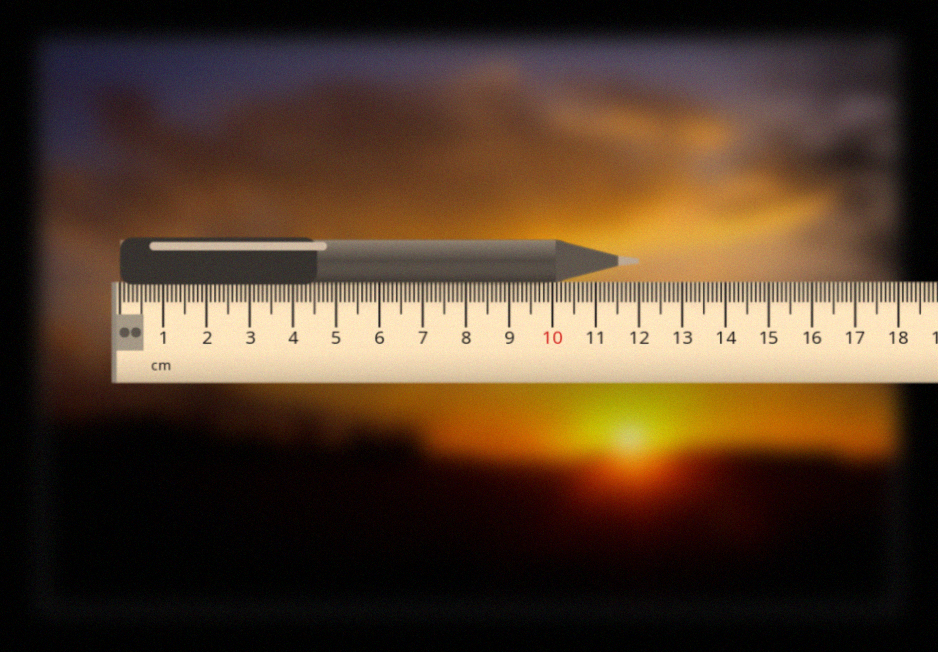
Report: 12 cm
